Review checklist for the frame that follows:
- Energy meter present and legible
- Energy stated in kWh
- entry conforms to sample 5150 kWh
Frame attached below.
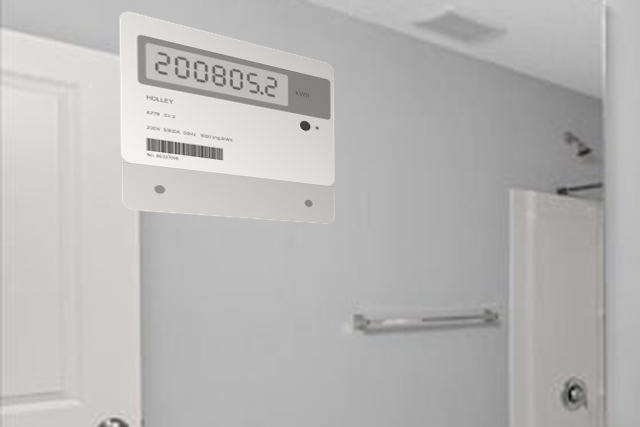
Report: 200805.2 kWh
